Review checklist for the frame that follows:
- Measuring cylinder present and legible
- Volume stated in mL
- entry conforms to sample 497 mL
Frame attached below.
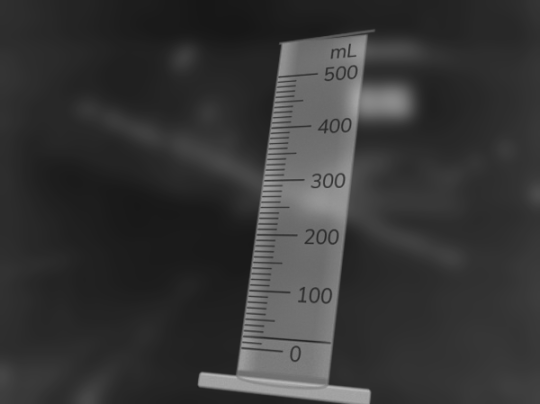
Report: 20 mL
